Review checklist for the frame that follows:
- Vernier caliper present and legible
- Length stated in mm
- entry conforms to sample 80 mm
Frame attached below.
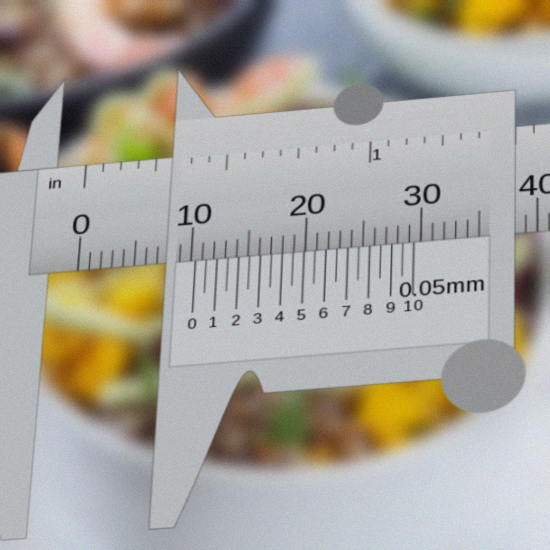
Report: 10.4 mm
